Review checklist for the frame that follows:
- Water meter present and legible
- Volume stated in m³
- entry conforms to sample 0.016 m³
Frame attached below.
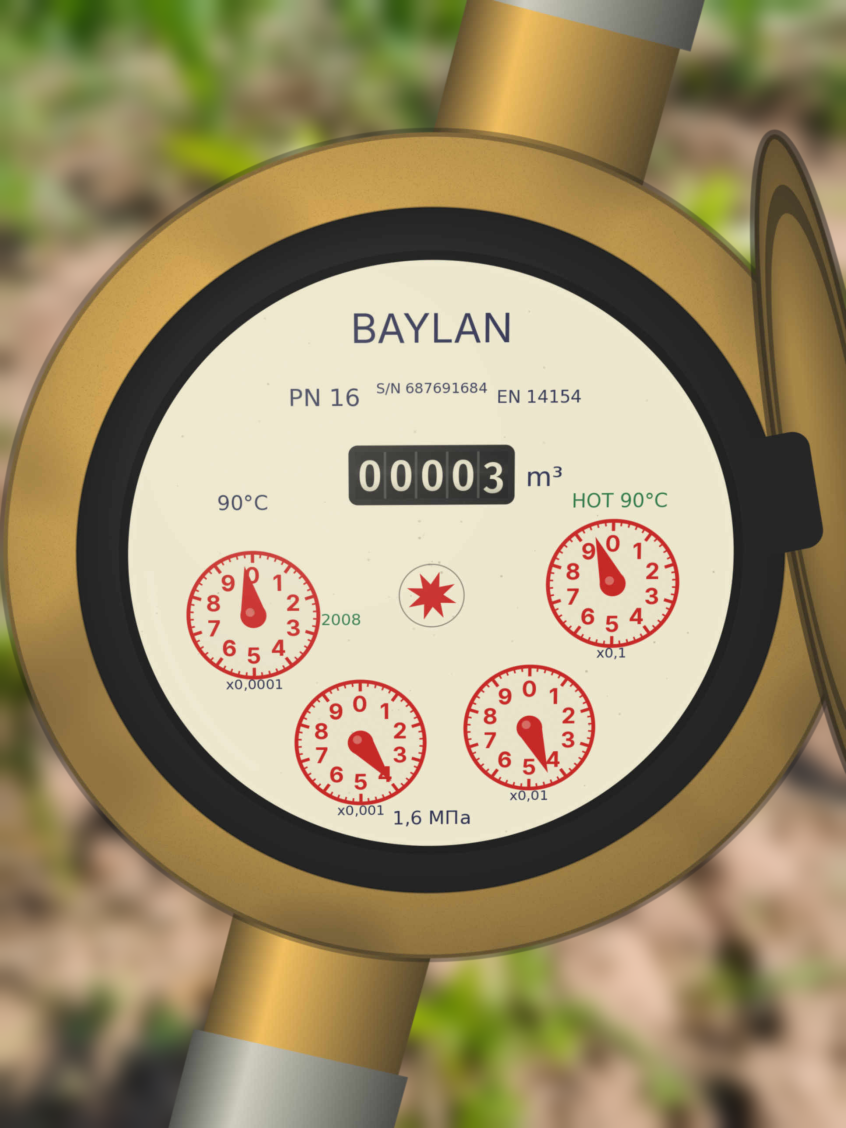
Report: 2.9439 m³
